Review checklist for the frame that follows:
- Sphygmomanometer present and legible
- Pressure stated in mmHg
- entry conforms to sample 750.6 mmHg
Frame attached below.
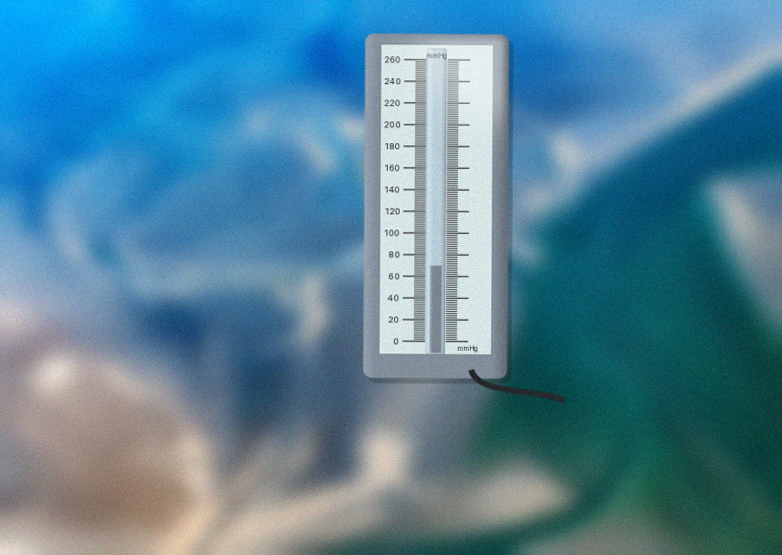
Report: 70 mmHg
